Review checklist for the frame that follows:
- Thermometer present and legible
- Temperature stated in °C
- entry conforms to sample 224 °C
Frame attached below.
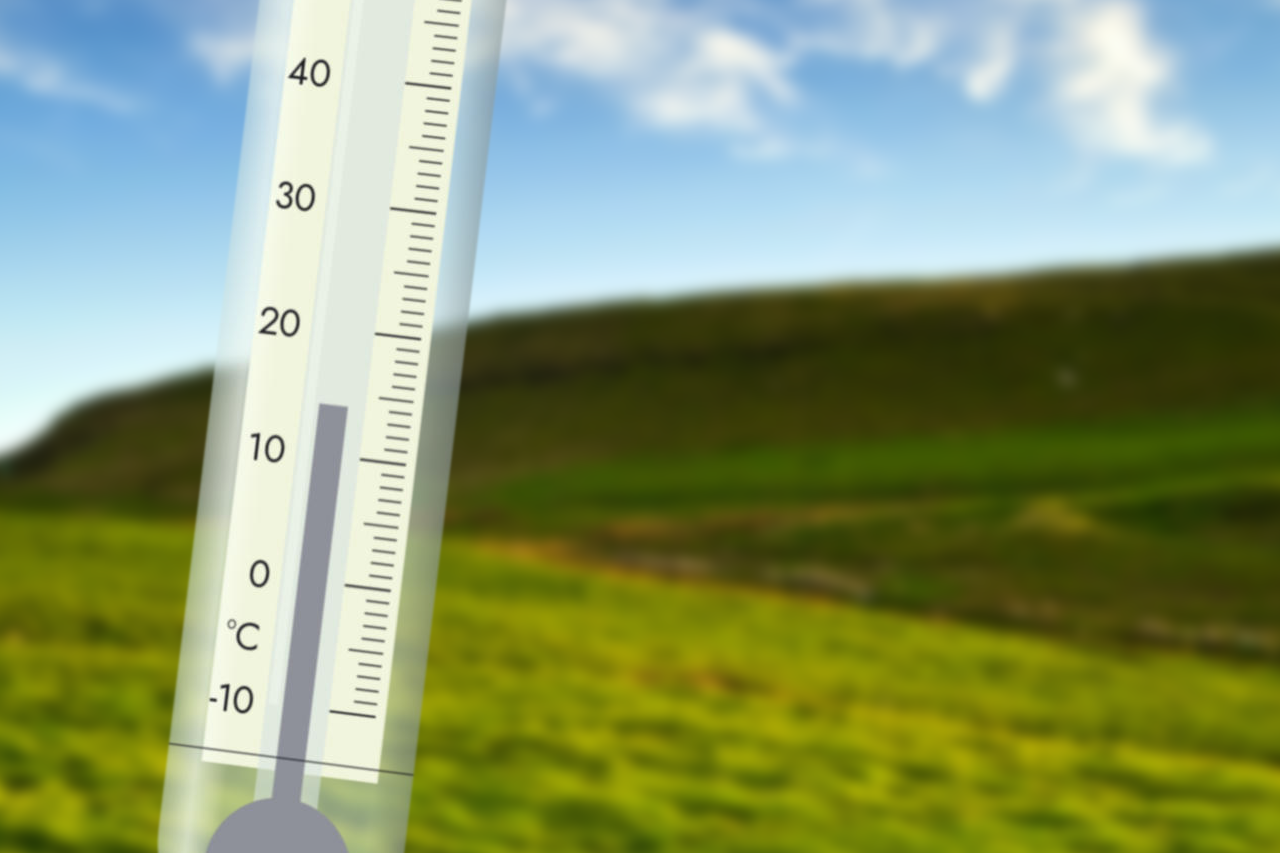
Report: 14 °C
